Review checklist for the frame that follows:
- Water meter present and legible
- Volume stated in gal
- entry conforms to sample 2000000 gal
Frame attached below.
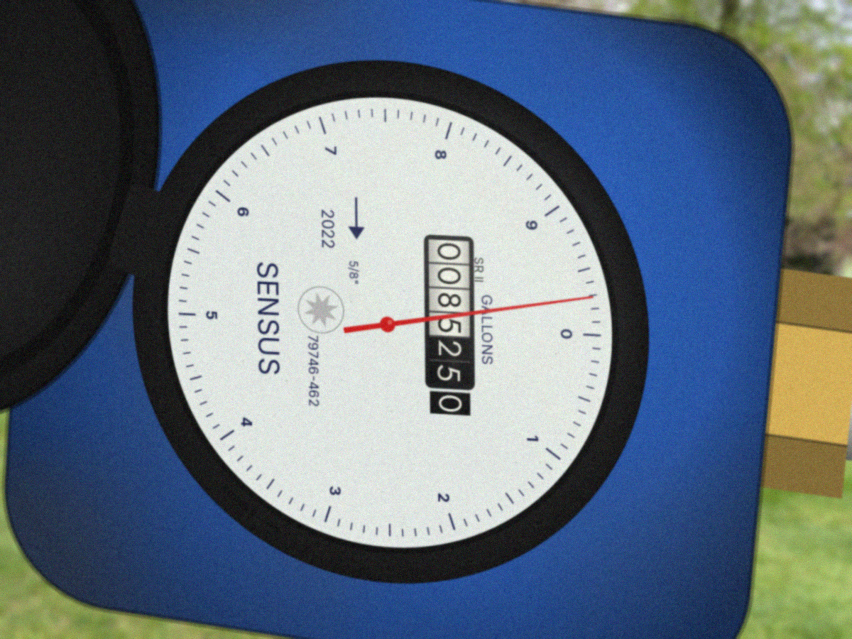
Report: 85249.7 gal
